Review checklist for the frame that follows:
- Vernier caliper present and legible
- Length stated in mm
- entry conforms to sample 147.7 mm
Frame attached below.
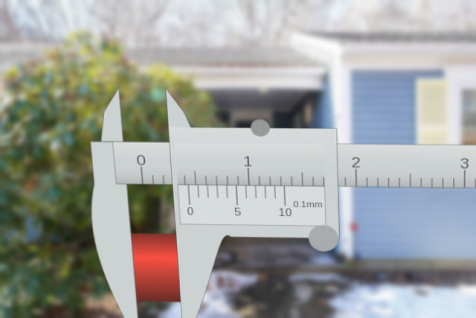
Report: 4.3 mm
